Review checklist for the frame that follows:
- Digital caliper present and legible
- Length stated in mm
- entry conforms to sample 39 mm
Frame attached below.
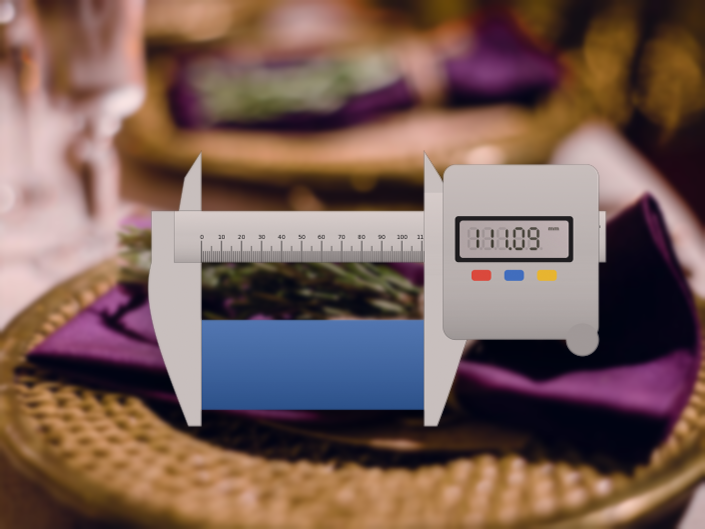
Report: 111.09 mm
